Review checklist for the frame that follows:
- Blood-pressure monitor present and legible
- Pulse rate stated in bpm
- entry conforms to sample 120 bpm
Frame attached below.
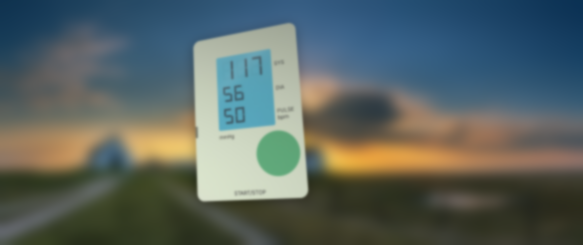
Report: 50 bpm
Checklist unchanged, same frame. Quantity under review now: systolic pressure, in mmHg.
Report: 117 mmHg
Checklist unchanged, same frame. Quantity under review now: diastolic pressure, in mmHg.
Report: 56 mmHg
